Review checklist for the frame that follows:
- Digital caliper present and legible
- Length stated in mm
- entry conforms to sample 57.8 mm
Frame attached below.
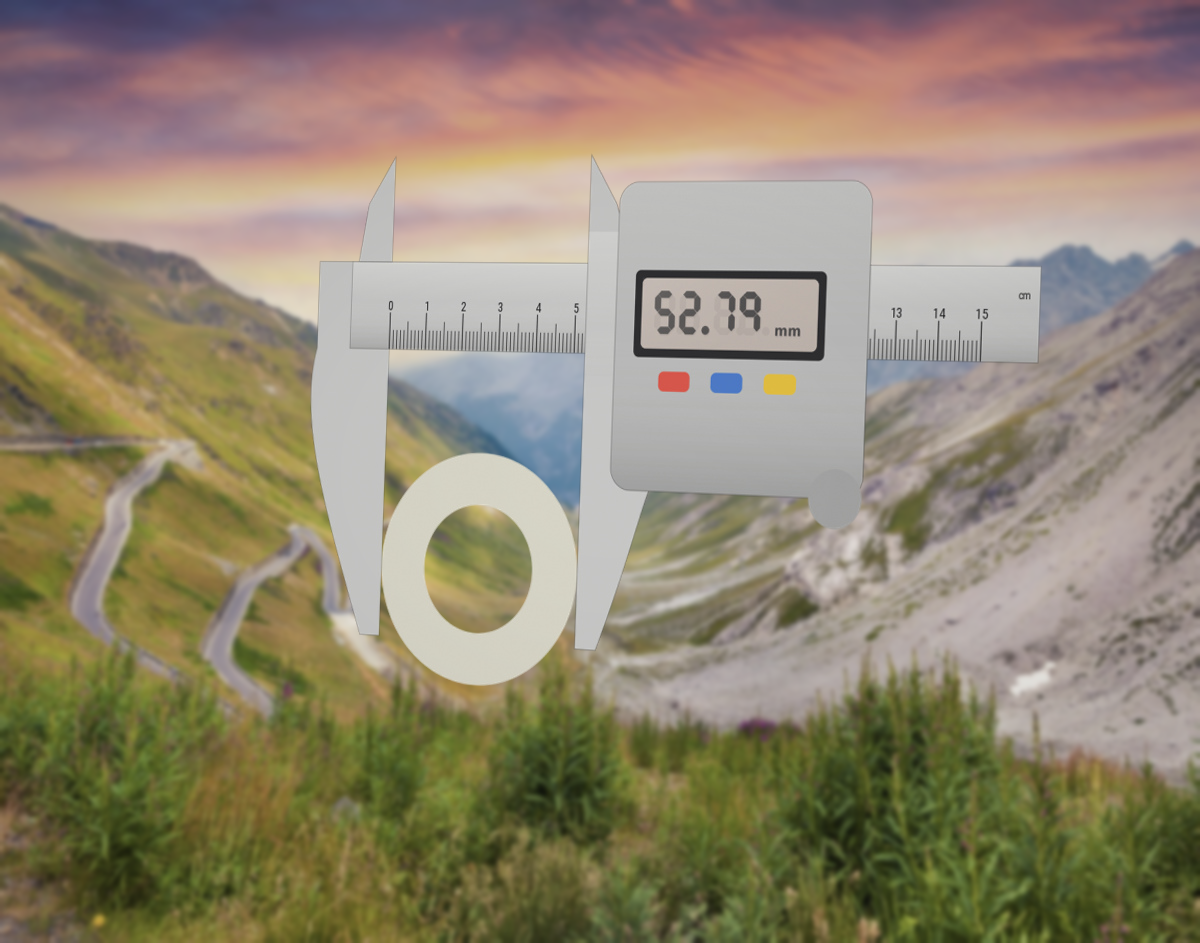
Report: 52.79 mm
